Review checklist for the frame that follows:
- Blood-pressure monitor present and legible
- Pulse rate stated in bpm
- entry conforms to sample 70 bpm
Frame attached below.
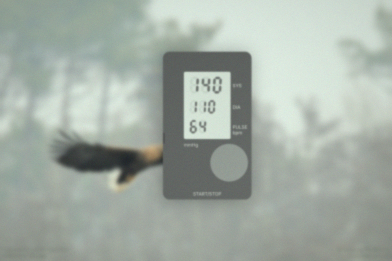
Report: 64 bpm
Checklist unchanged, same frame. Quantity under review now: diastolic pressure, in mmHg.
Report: 110 mmHg
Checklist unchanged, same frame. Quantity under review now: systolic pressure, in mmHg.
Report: 140 mmHg
